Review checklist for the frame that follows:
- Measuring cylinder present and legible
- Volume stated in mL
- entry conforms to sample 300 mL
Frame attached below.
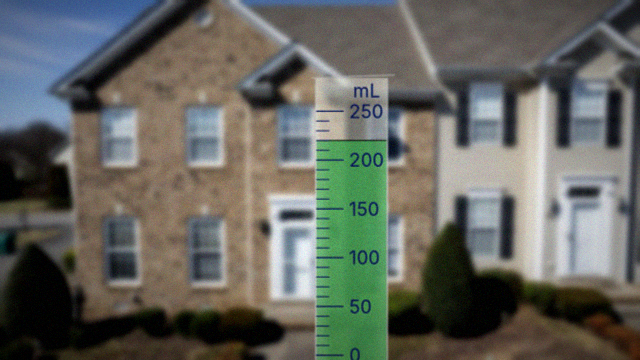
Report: 220 mL
